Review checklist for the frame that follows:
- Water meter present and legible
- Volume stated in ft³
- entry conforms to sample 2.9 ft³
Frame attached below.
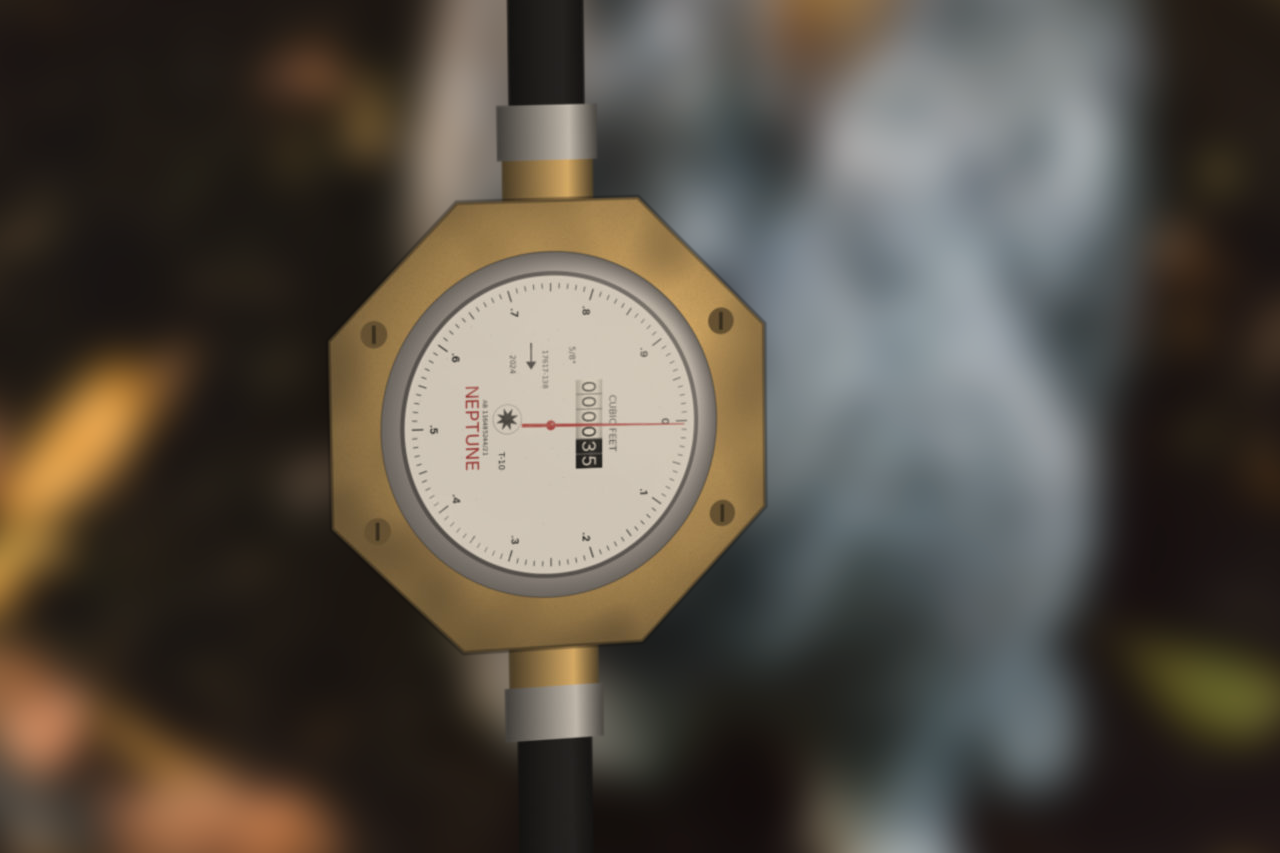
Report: 35.00 ft³
